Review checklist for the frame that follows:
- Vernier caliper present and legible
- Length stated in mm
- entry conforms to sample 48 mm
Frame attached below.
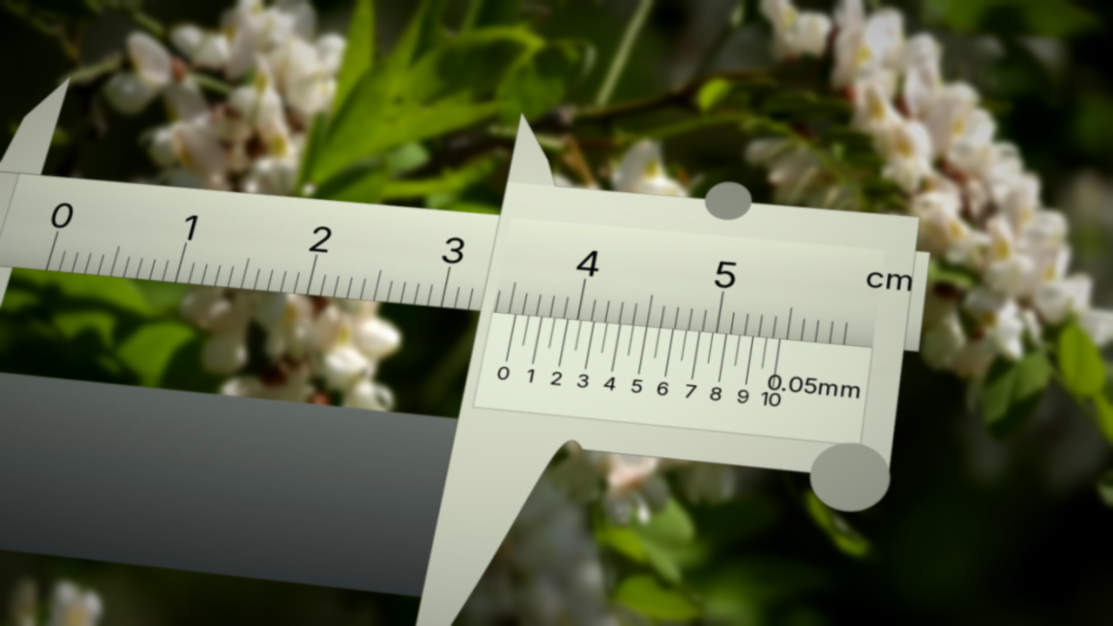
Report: 35.5 mm
